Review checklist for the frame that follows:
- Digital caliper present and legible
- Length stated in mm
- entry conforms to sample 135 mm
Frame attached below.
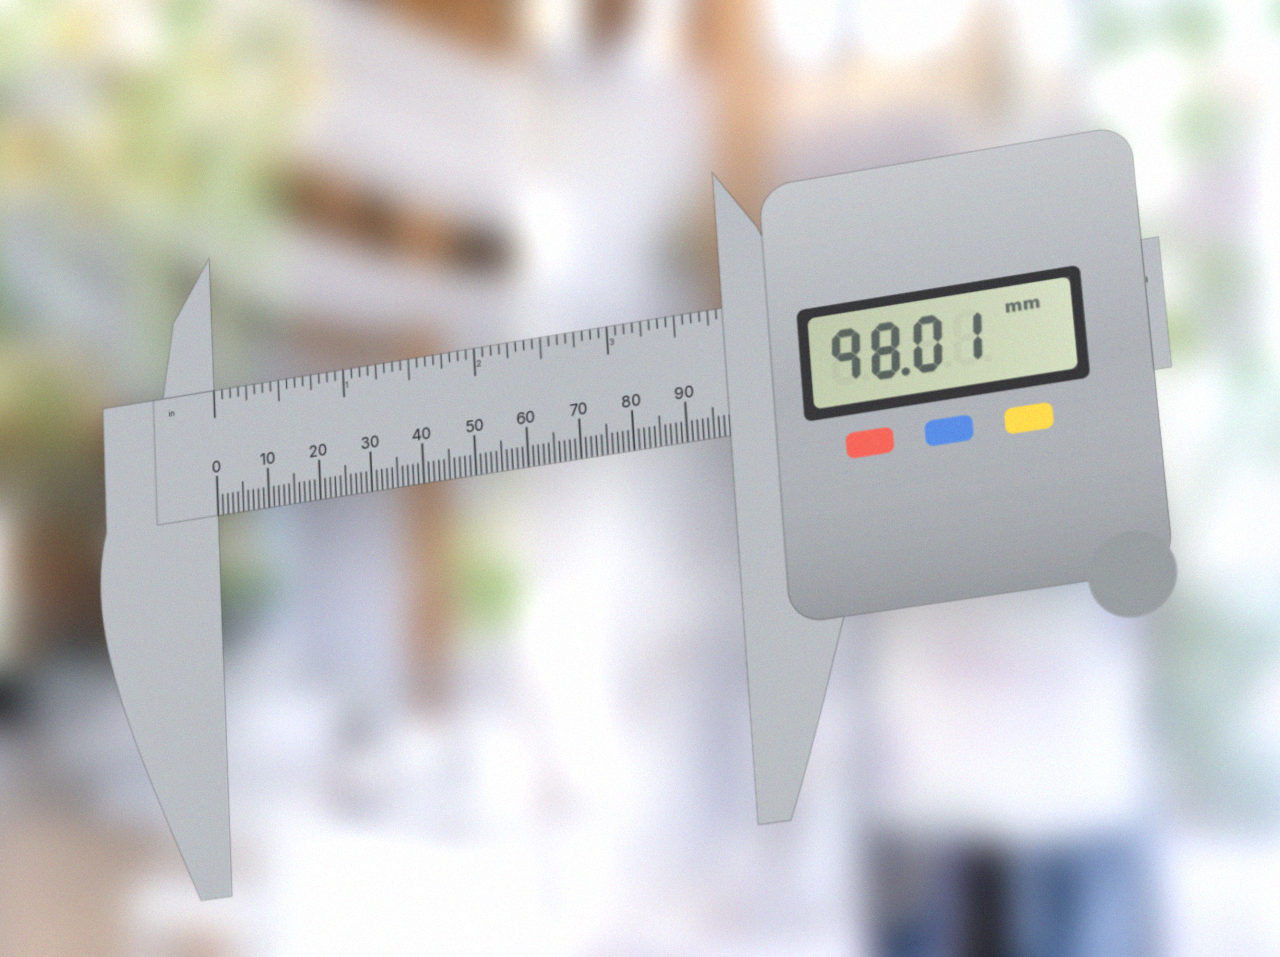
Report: 98.01 mm
